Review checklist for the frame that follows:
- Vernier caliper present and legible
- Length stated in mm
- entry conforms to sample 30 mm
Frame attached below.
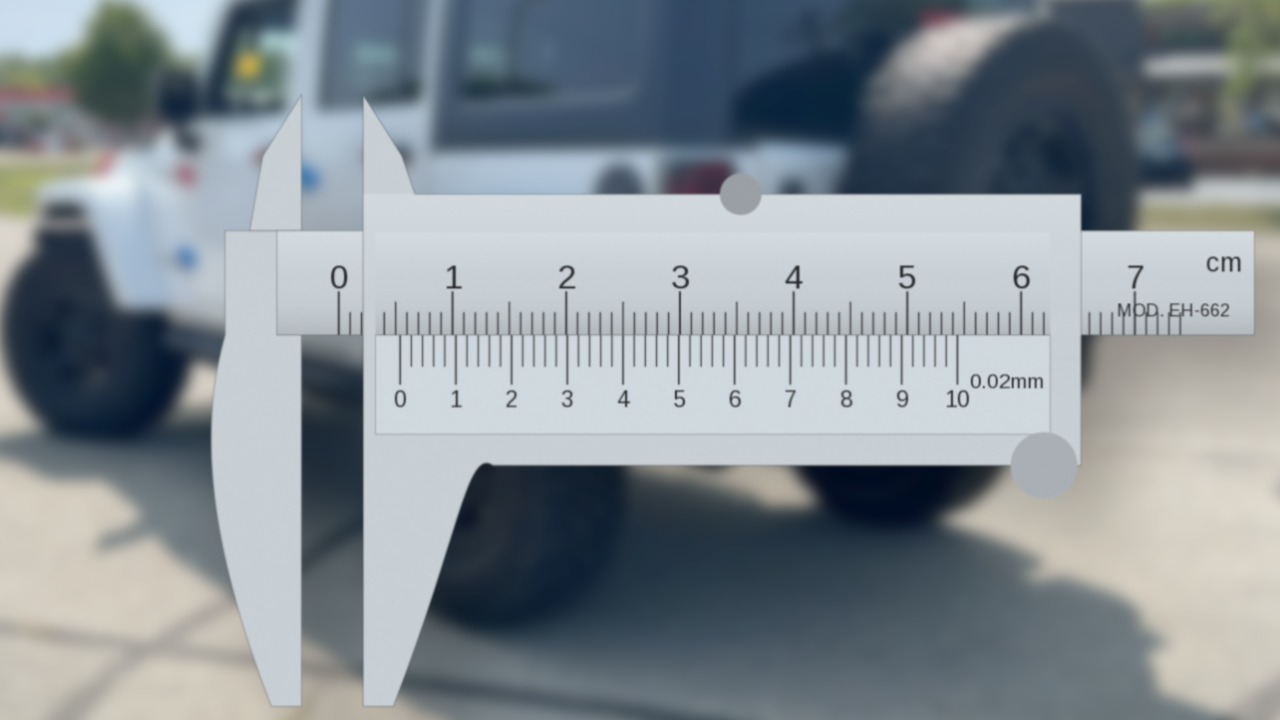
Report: 5.4 mm
